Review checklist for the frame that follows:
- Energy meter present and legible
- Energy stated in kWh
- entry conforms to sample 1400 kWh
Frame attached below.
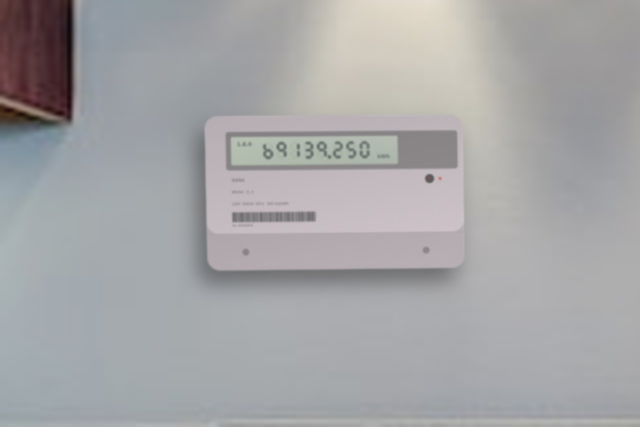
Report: 69139.250 kWh
